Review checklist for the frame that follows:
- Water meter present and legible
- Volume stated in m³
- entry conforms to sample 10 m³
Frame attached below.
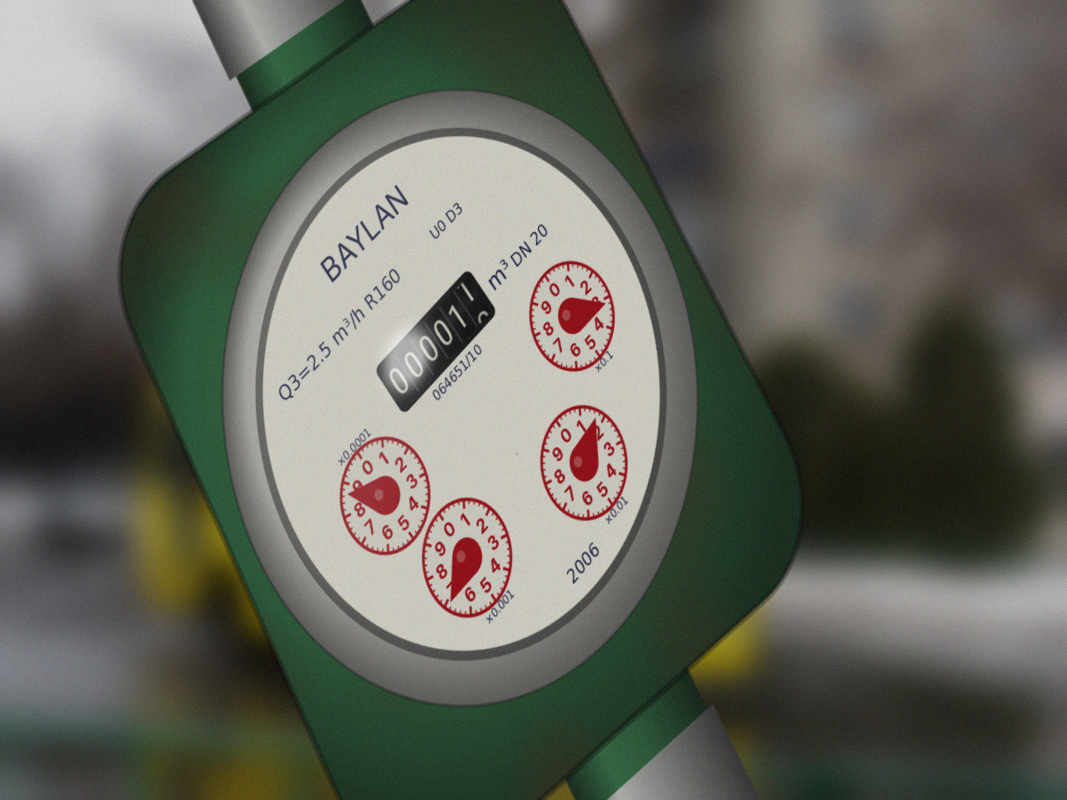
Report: 11.3168 m³
